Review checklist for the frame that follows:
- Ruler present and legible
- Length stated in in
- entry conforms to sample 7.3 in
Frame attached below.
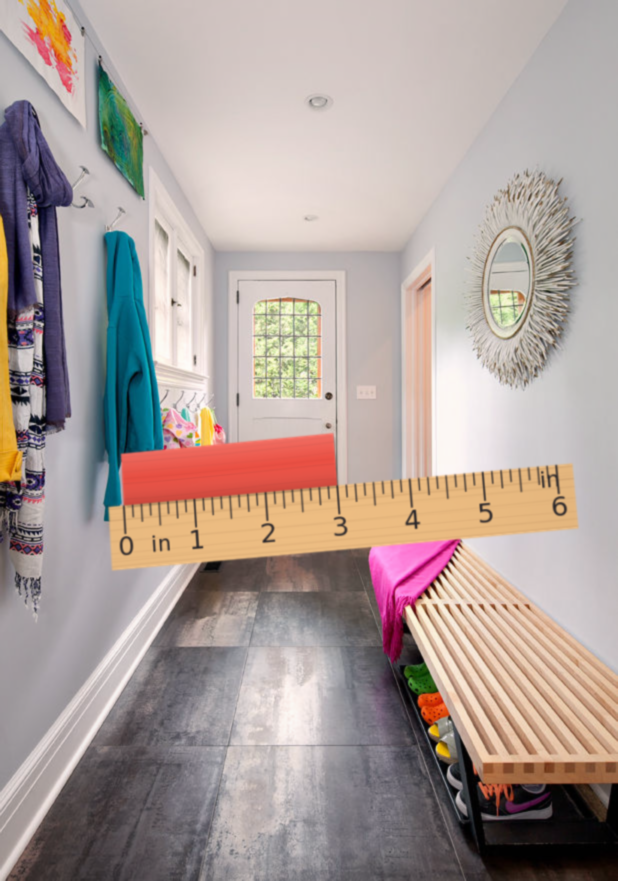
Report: 3 in
